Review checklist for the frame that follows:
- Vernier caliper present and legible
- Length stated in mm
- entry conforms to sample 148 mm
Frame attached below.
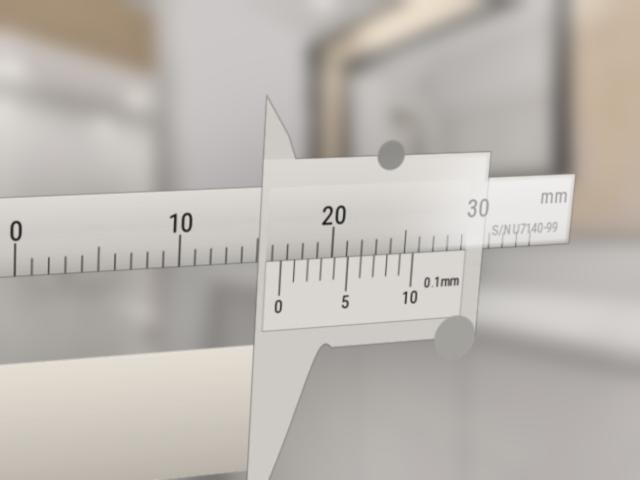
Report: 16.6 mm
